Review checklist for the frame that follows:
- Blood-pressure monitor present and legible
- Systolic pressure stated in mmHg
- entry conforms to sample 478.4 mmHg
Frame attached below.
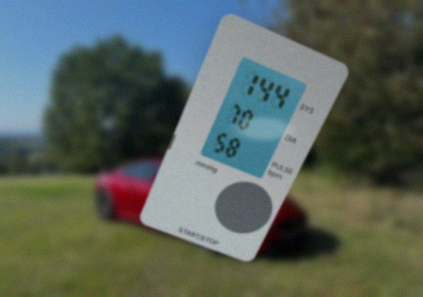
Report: 144 mmHg
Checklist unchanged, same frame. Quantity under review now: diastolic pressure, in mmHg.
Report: 70 mmHg
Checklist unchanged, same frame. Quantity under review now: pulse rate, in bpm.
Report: 58 bpm
